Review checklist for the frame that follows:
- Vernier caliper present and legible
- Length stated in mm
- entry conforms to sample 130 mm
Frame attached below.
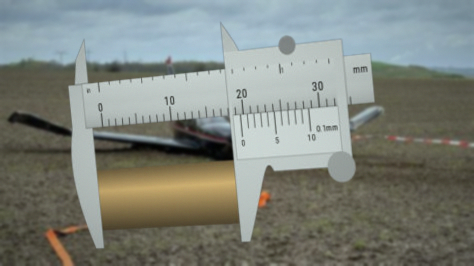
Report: 19.6 mm
